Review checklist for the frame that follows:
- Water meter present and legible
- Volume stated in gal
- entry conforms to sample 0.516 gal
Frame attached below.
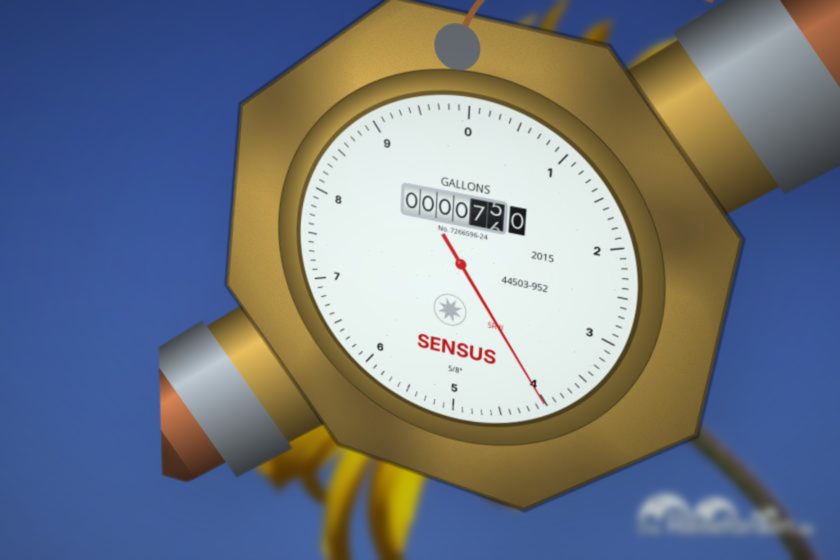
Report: 754.0 gal
